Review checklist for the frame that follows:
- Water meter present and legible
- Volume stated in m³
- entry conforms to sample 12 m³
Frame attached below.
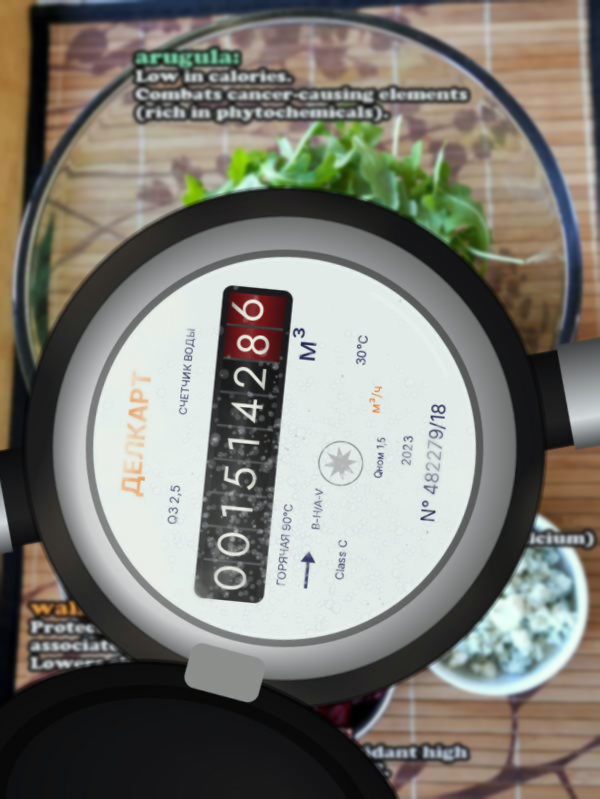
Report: 15142.86 m³
